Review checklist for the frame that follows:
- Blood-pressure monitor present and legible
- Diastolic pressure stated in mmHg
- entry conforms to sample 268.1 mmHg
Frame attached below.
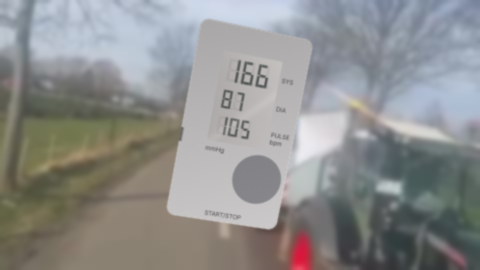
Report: 87 mmHg
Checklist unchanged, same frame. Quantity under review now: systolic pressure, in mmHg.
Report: 166 mmHg
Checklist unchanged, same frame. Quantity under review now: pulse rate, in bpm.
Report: 105 bpm
